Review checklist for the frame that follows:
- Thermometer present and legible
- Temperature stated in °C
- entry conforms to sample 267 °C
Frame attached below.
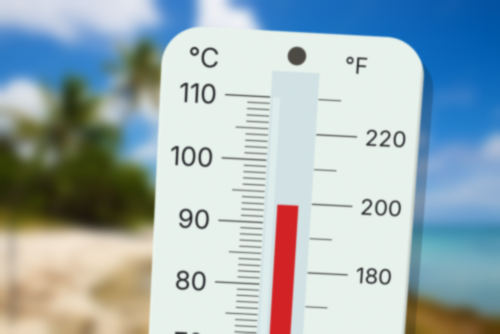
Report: 93 °C
